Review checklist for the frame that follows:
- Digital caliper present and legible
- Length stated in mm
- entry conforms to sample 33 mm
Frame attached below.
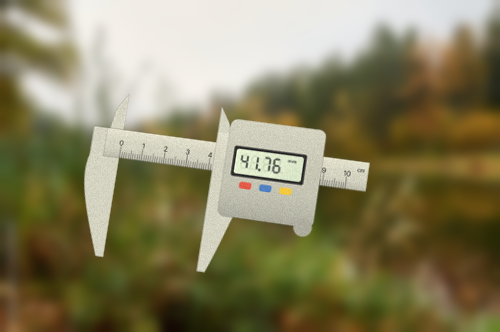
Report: 41.76 mm
